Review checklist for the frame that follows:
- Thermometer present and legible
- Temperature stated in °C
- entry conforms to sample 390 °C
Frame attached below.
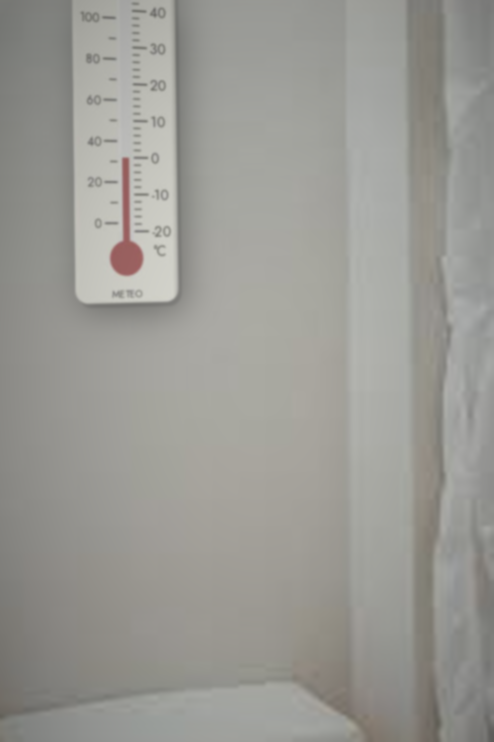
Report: 0 °C
